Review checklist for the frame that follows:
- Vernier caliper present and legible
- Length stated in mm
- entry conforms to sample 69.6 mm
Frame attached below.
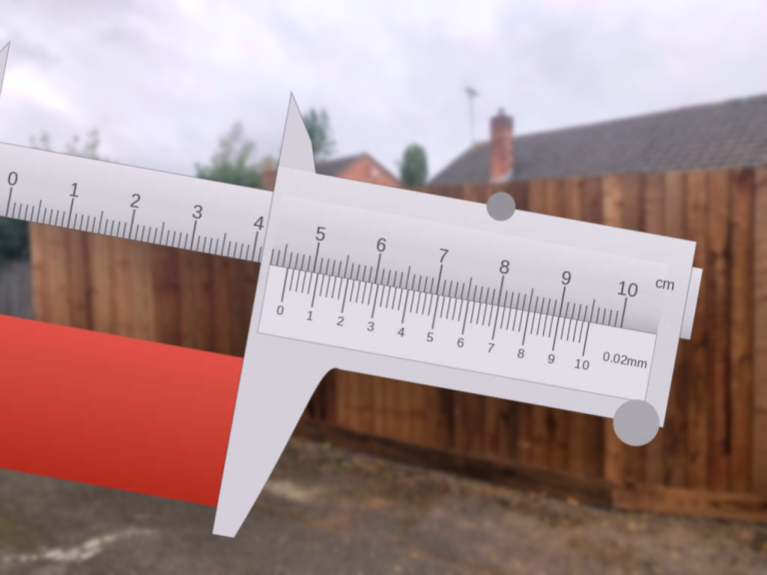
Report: 45.8 mm
